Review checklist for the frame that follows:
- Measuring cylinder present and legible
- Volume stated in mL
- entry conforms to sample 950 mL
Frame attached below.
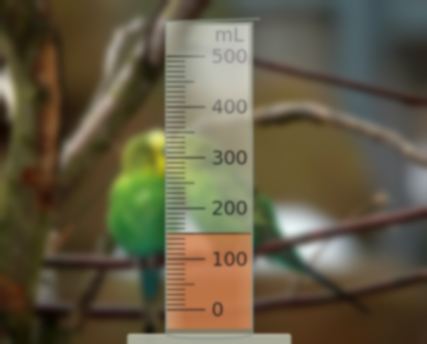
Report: 150 mL
